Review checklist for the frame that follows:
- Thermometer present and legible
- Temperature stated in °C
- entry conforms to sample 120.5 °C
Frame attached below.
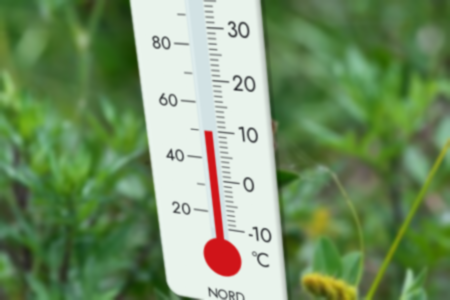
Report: 10 °C
